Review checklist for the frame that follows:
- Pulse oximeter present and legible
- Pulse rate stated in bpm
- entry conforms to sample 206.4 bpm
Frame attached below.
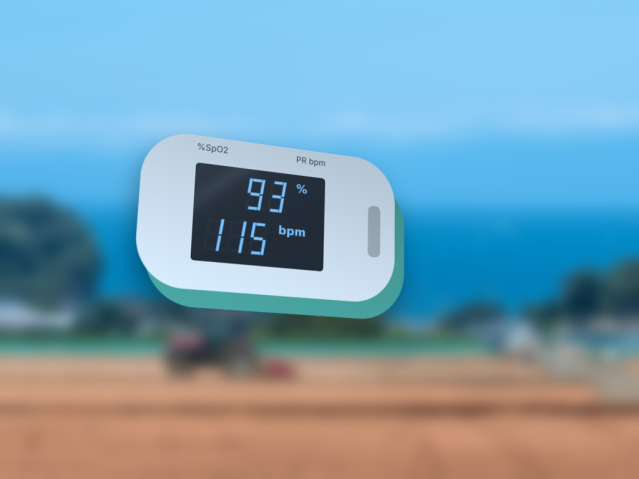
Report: 115 bpm
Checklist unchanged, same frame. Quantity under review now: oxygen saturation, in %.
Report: 93 %
